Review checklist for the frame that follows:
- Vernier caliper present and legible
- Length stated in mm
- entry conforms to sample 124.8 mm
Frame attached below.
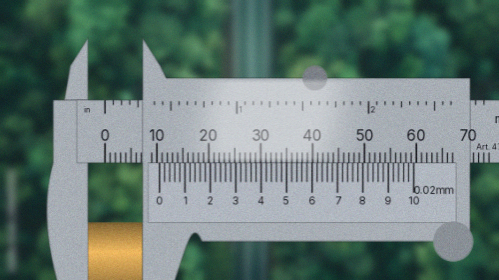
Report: 10.5 mm
